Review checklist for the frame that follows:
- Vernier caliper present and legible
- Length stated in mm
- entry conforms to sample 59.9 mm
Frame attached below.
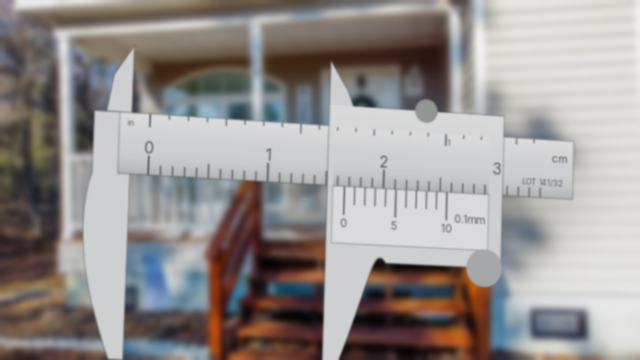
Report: 16.6 mm
